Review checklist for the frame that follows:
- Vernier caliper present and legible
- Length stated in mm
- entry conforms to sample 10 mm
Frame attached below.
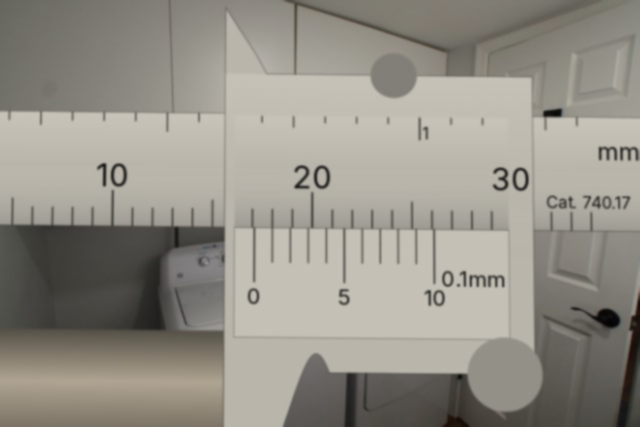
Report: 17.1 mm
